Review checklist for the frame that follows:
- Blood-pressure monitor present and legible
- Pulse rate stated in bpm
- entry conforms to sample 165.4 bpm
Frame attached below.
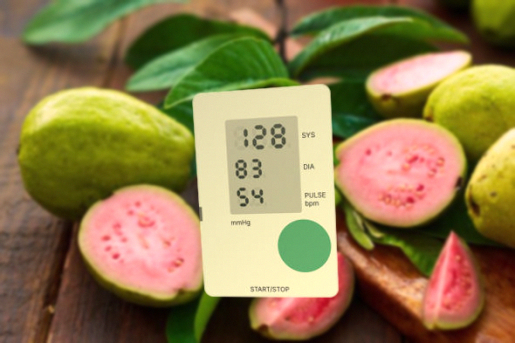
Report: 54 bpm
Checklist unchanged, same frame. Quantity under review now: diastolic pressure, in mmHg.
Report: 83 mmHg
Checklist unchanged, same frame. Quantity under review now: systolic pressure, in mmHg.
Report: 128 mmHg
